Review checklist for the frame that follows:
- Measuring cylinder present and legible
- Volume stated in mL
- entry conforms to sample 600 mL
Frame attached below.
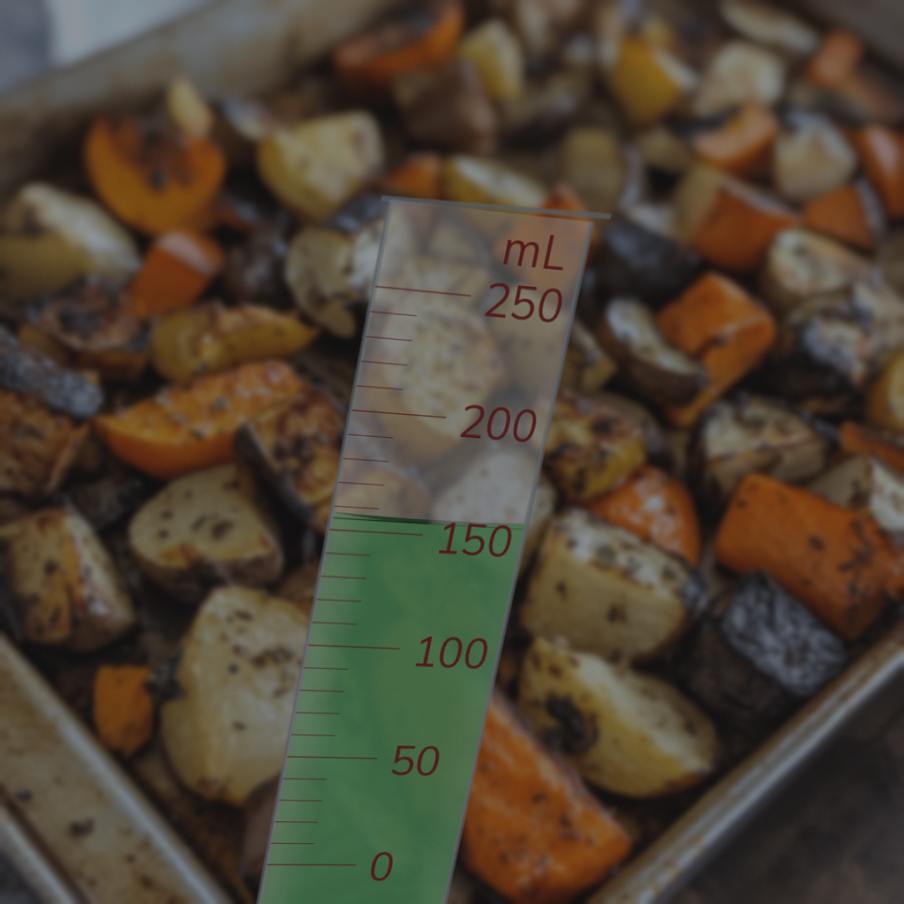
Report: 155 mL
